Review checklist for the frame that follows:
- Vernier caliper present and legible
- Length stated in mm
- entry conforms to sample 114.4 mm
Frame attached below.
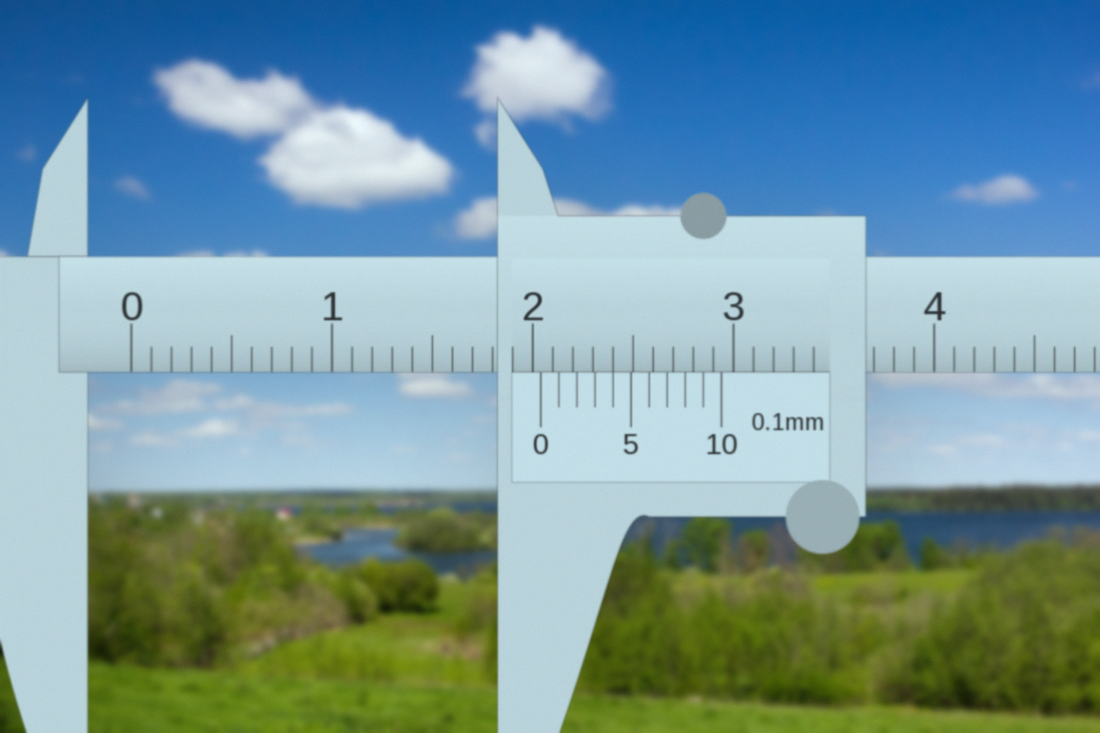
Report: 20.4 mm
